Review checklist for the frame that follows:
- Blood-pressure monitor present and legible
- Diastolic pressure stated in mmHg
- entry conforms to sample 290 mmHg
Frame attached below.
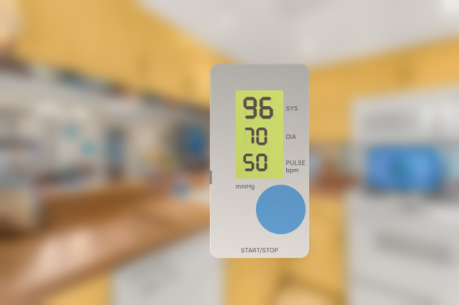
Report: 70 mmHg
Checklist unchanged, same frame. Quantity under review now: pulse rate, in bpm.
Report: 50 bpm
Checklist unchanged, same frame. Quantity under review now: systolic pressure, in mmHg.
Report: 96 mmHg
